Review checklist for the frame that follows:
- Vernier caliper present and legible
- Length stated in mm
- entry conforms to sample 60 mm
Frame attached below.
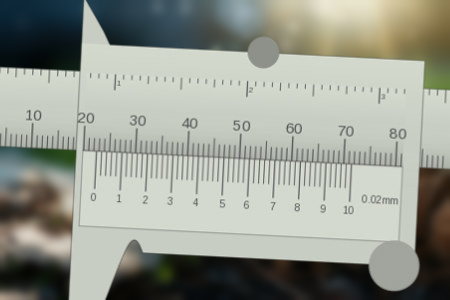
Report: 22.5 mm
